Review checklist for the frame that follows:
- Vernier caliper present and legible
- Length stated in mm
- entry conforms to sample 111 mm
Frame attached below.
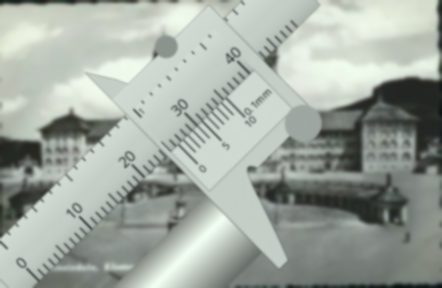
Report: 26.4 mm
